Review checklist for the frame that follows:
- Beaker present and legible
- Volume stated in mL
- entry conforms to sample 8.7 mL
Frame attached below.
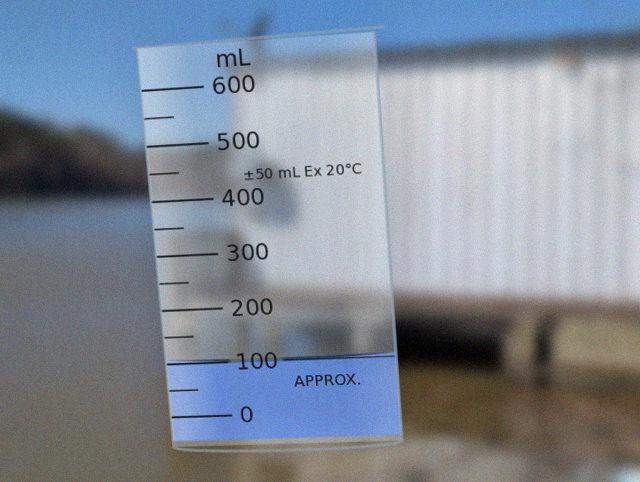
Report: 100 mL
